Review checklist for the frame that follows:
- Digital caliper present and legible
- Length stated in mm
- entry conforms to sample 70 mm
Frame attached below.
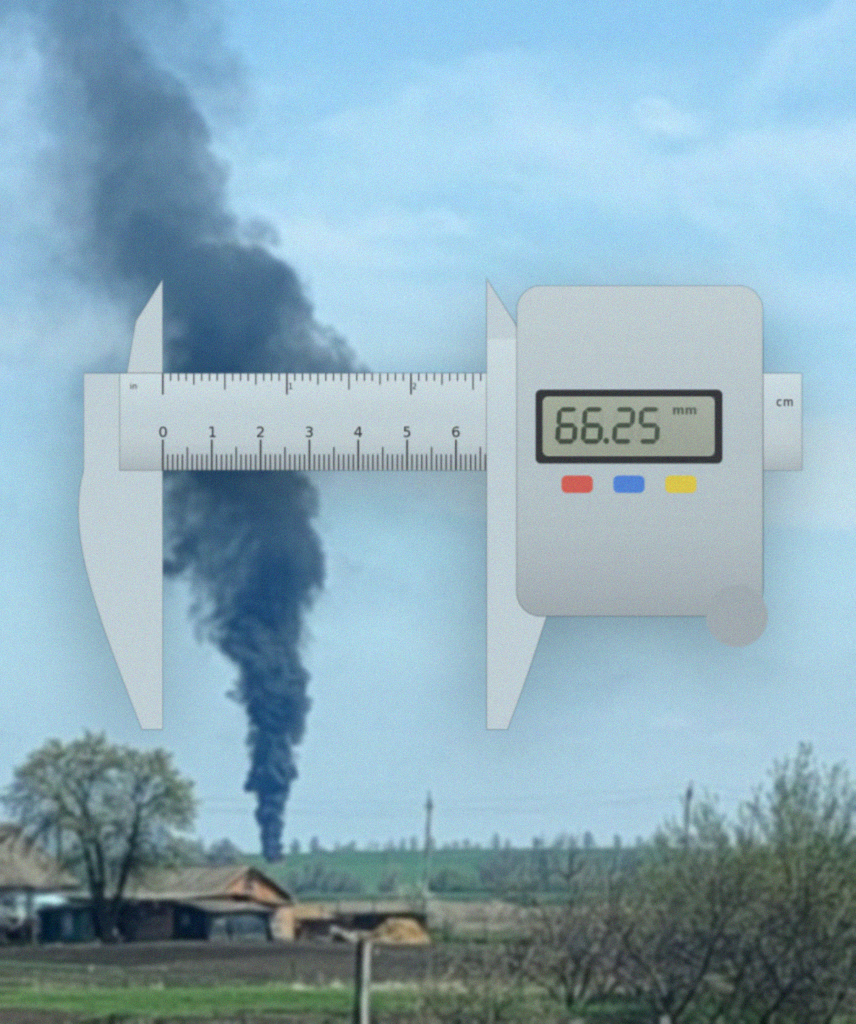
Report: 66.25 mm
